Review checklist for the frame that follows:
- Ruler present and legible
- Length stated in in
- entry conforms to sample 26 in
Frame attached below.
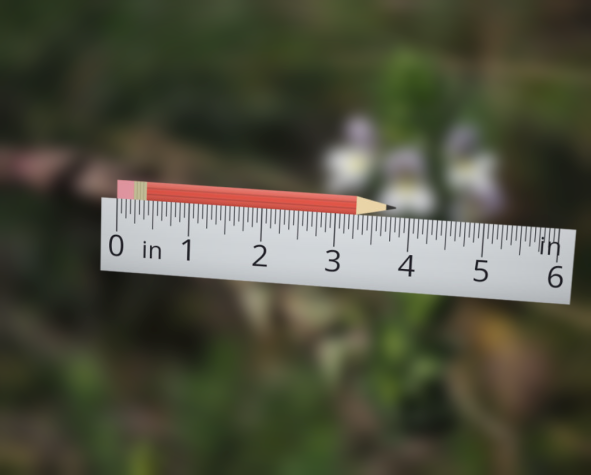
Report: 3.8125 in
